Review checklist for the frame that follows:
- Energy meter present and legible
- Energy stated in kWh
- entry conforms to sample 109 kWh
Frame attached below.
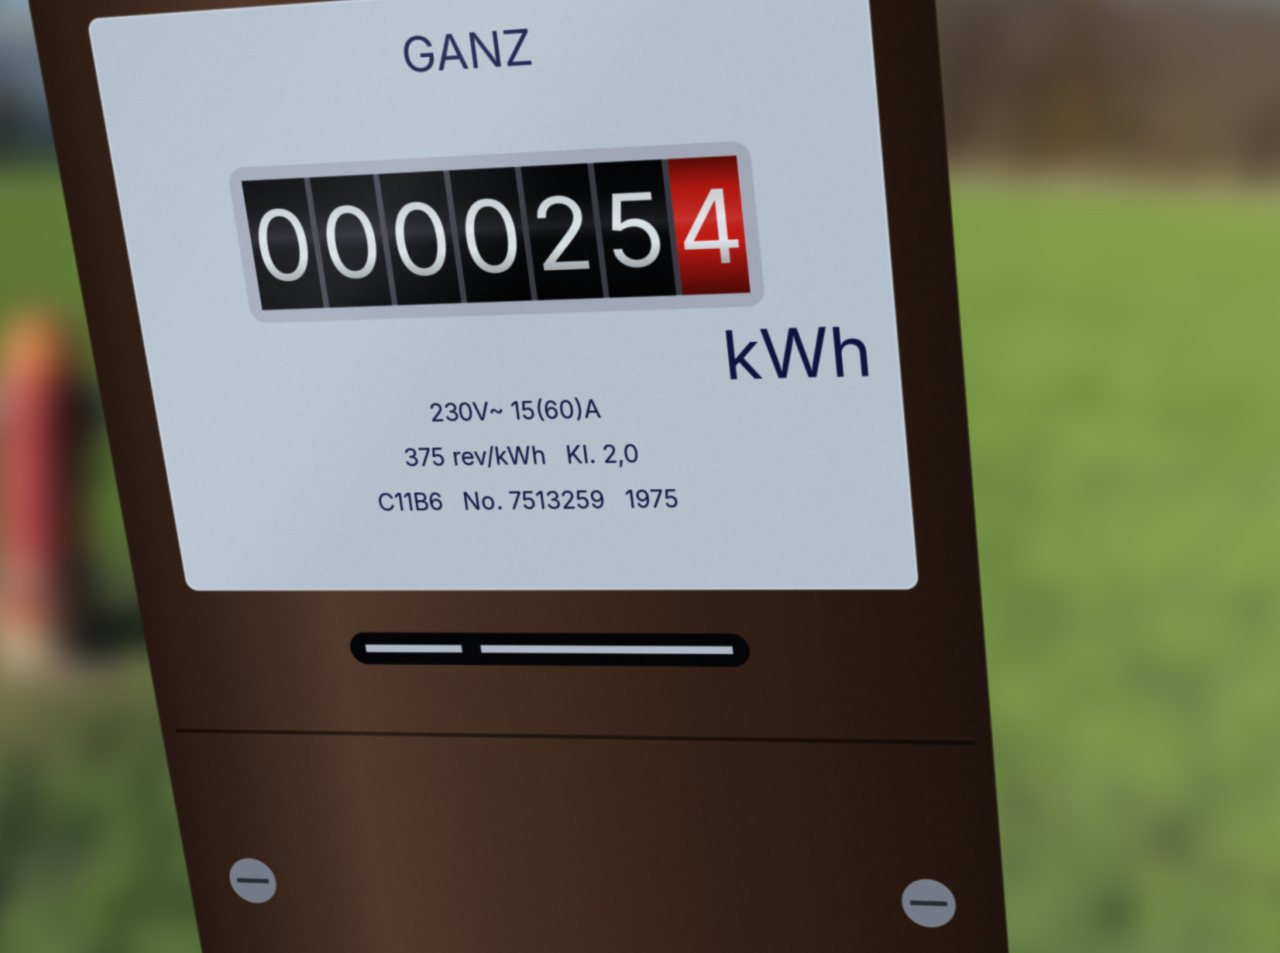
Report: 25.4 kWh
